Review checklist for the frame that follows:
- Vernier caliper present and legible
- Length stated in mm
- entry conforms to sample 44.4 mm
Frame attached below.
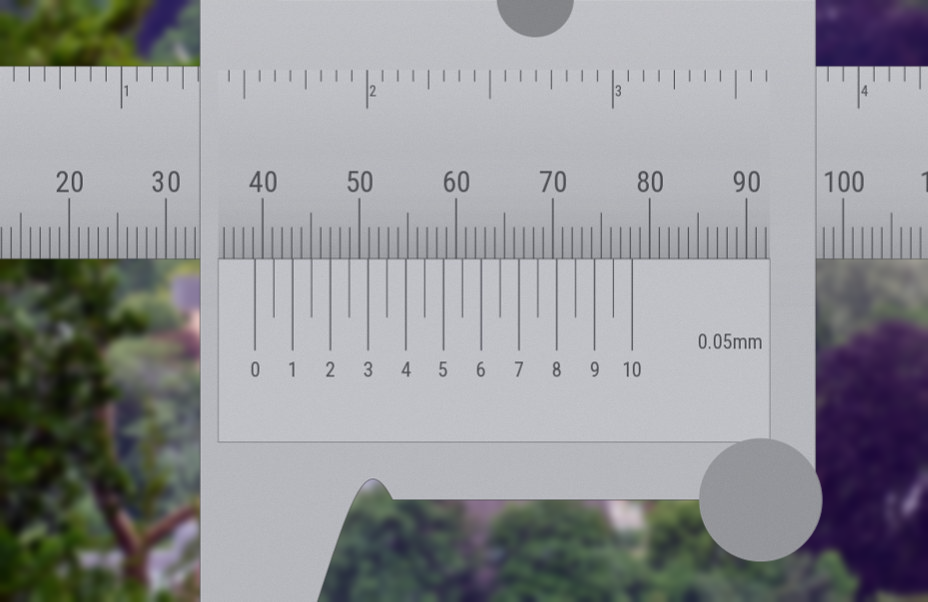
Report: 39.2 mm
